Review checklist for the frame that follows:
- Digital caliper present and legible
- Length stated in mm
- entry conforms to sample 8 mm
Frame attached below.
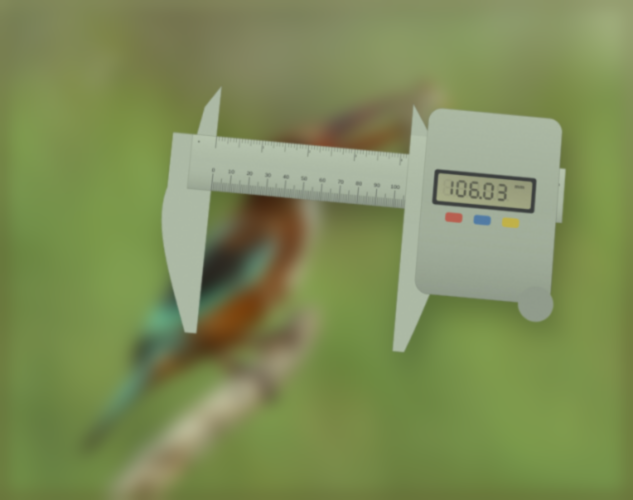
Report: 106.03 mm
